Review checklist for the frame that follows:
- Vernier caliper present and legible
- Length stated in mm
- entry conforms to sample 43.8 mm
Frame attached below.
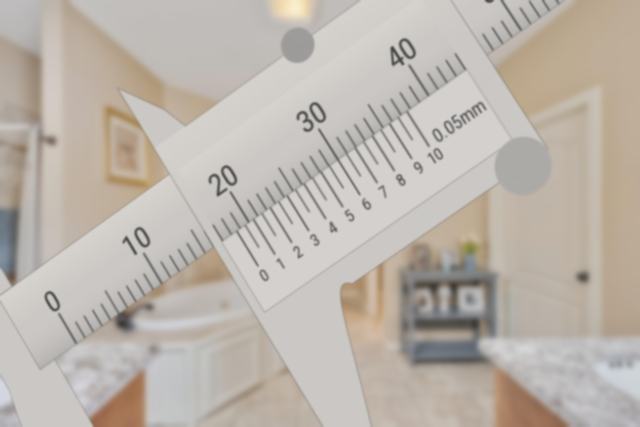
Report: 18.6 mm
